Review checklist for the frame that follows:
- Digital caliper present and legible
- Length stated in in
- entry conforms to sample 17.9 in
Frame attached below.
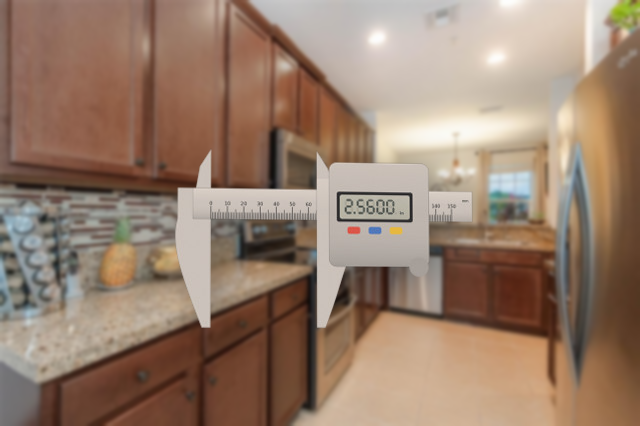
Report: 2.5600 in
